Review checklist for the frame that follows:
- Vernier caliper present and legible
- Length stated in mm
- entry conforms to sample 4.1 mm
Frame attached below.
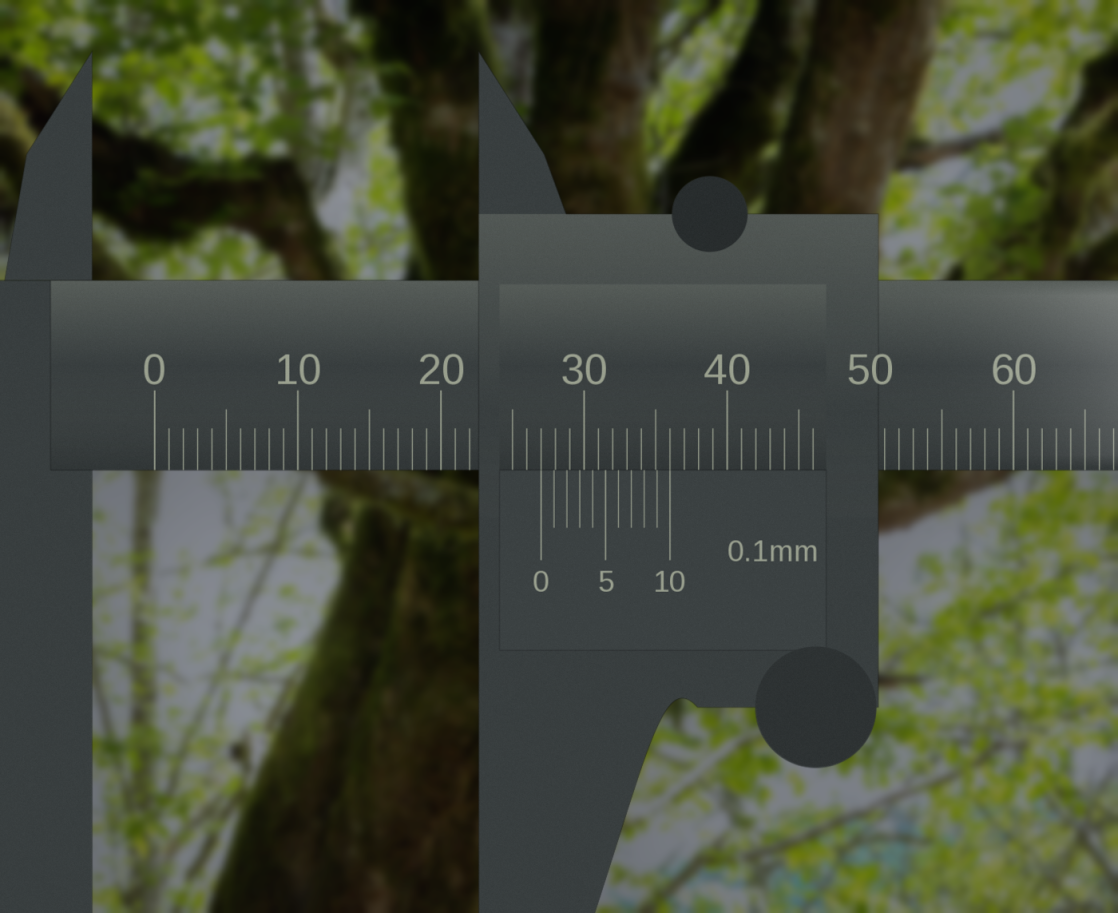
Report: 27.0 mm
